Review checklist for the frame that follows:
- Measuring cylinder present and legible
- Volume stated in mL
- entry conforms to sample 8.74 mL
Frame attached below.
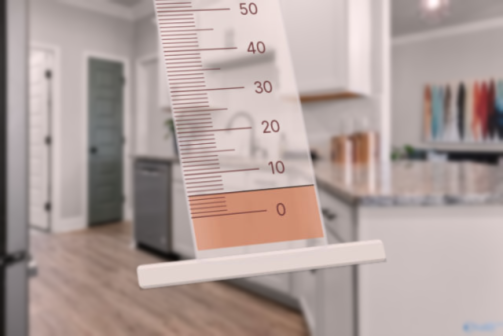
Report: 5 mL
